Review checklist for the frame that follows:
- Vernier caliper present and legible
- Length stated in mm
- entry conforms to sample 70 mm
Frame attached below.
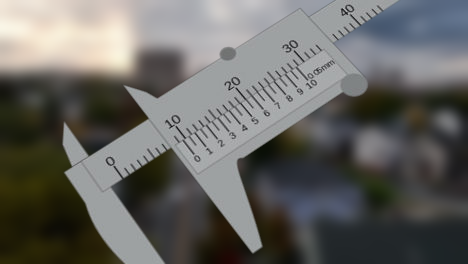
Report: 9.6 mm
